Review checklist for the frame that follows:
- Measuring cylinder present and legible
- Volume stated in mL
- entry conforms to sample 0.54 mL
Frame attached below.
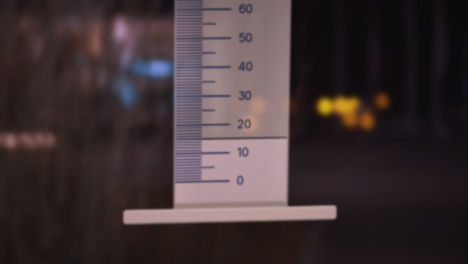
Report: 15 mL
